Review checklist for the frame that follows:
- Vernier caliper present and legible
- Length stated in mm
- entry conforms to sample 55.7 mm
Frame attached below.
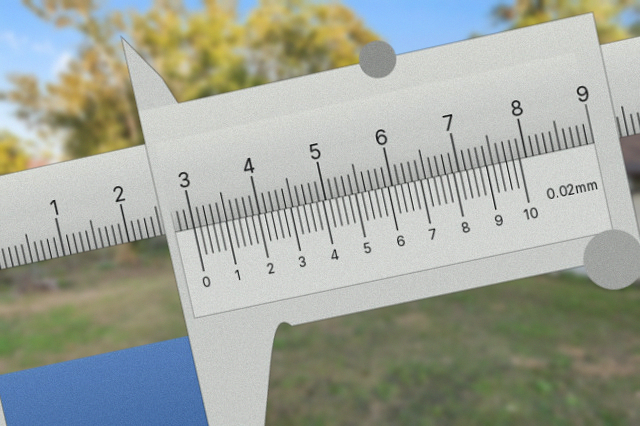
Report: 30.0 mm
